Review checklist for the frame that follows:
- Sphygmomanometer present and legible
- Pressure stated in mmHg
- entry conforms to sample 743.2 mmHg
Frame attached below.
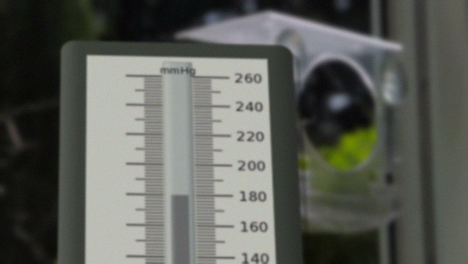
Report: 180 mmHg
